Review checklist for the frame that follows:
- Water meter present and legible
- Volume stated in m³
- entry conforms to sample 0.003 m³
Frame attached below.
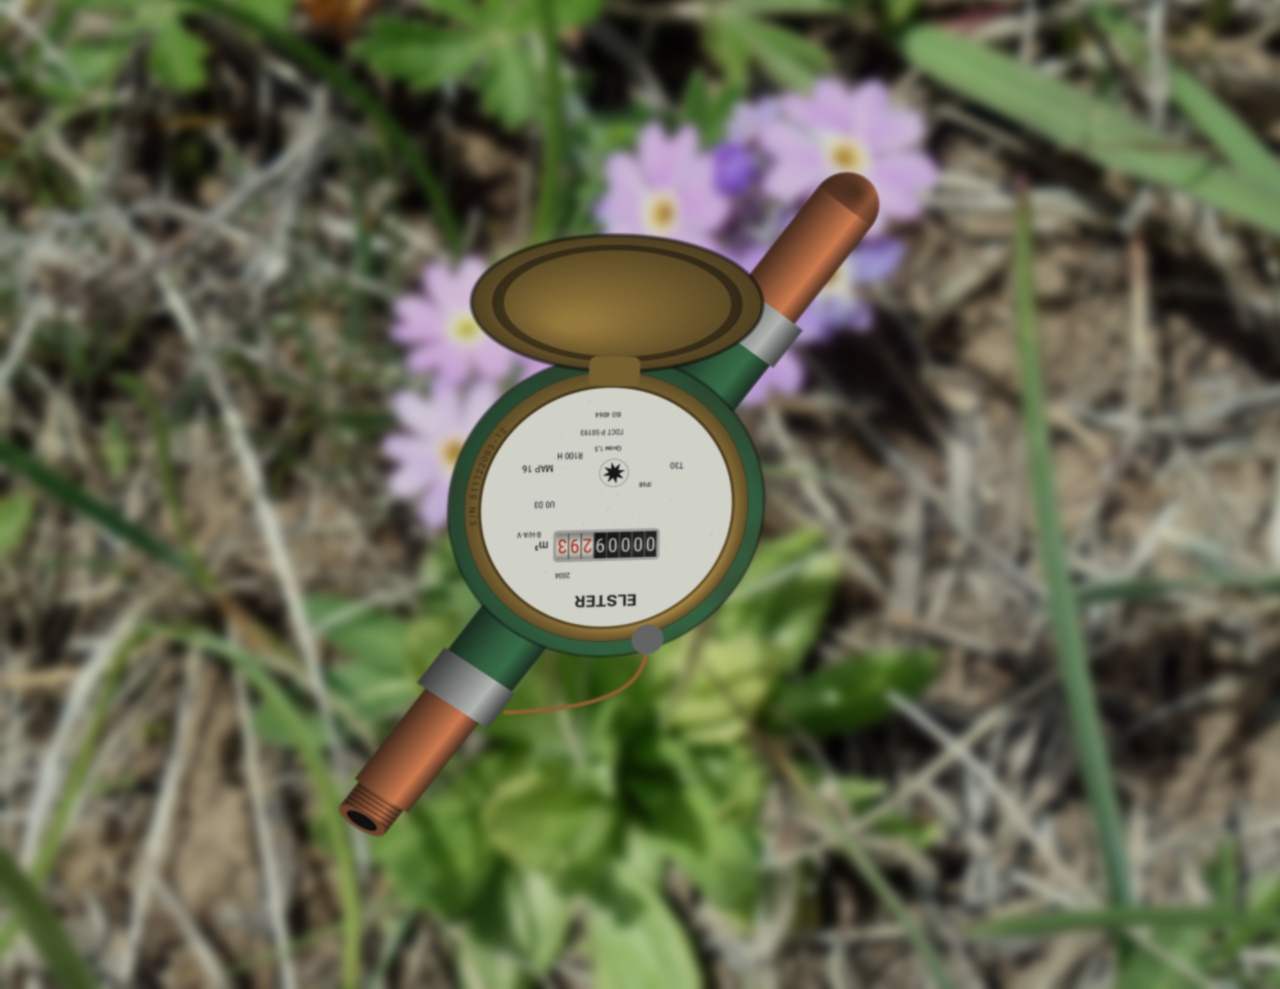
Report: 9.293 m³
